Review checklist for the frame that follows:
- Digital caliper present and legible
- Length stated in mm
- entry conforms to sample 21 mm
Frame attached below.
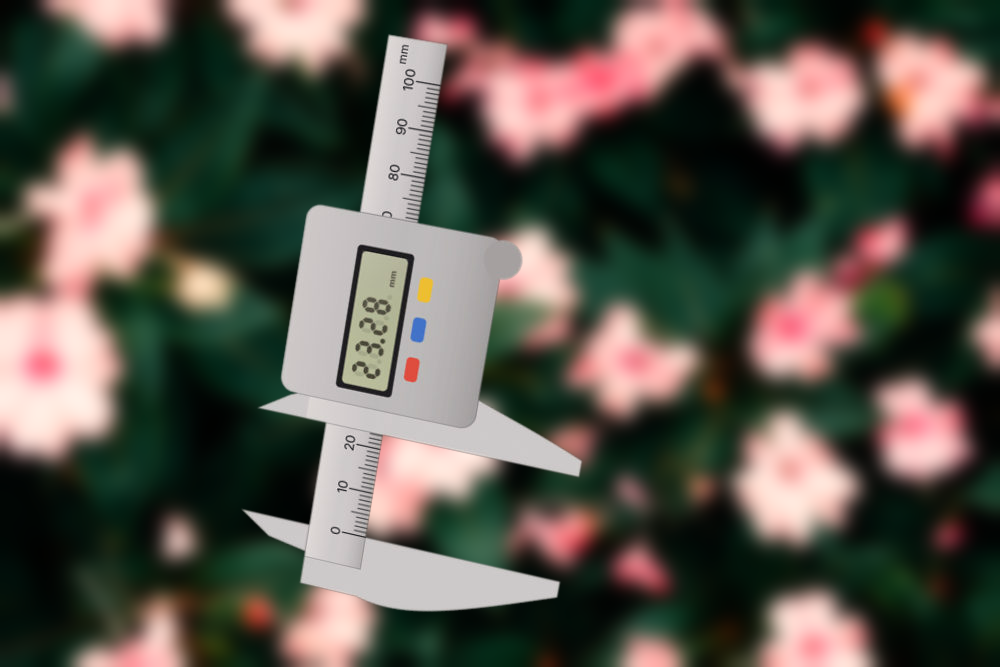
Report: 23.28 mm
